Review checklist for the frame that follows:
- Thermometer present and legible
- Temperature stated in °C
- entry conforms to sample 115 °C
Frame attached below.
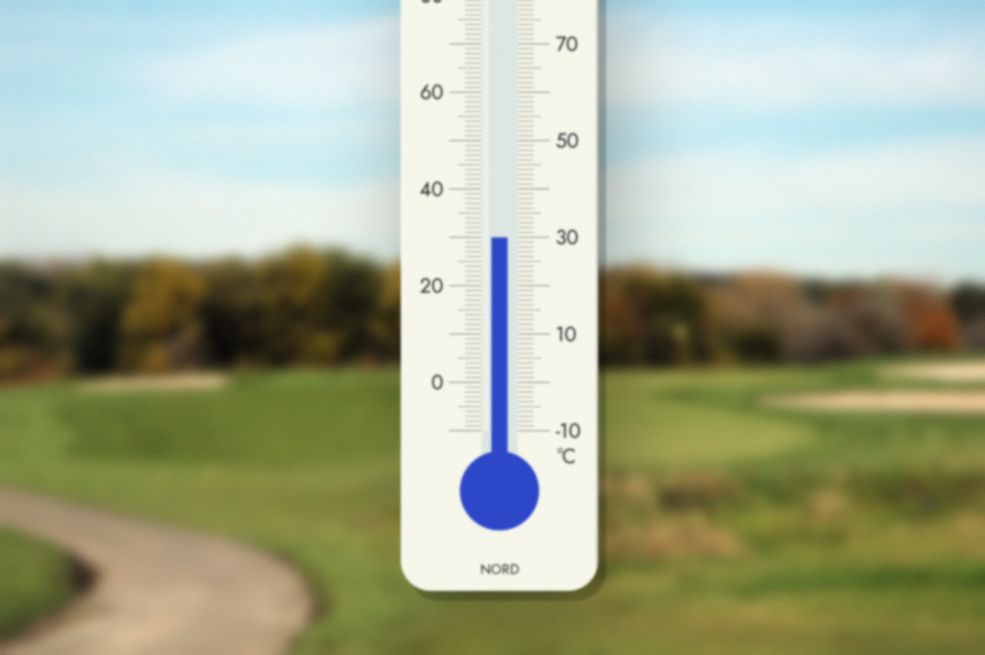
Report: 30 °C
